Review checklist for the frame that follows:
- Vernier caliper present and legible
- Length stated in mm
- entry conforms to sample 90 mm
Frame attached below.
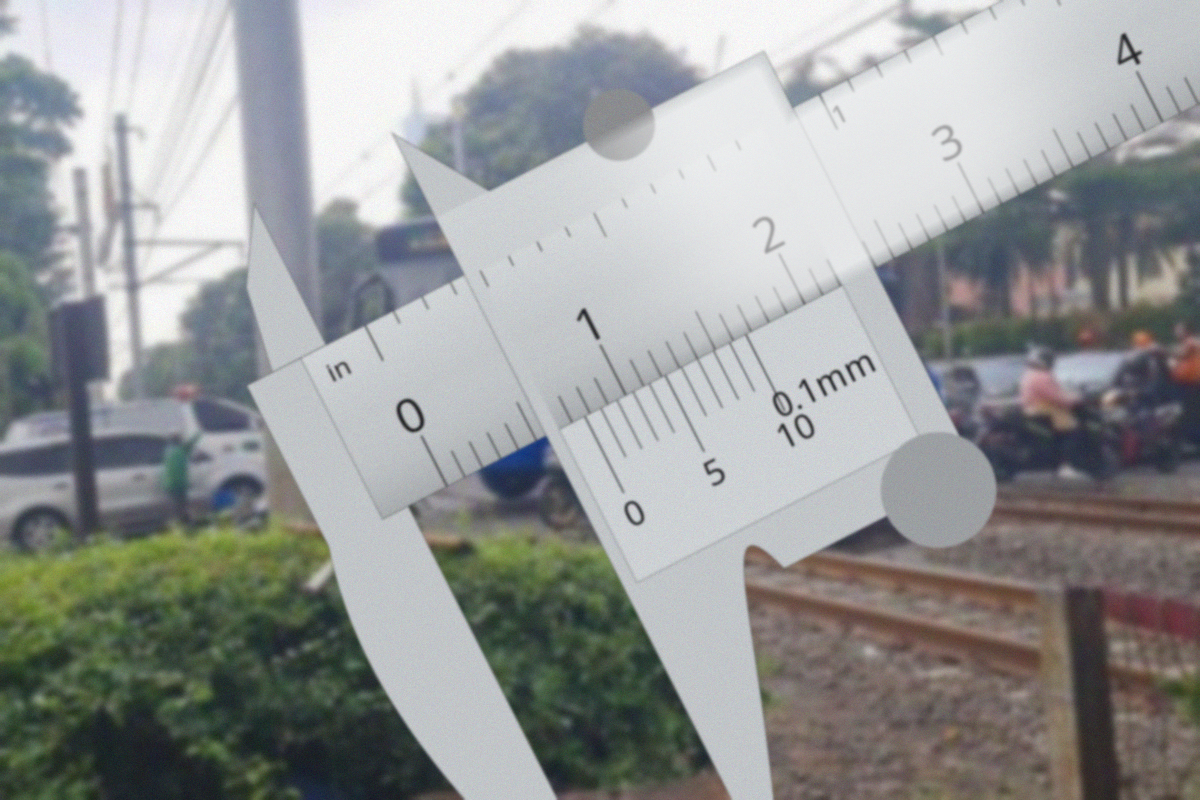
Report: 7.7 mm
